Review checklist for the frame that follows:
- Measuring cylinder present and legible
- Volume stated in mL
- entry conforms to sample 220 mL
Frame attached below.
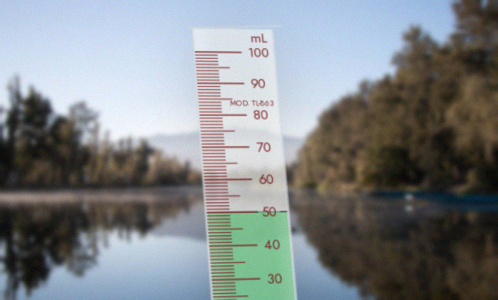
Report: 50 mL
